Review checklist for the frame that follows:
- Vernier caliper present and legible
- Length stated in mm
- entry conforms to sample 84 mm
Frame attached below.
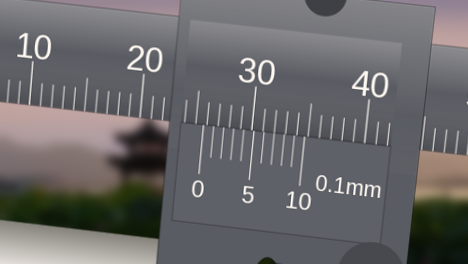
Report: 25.7 mm
